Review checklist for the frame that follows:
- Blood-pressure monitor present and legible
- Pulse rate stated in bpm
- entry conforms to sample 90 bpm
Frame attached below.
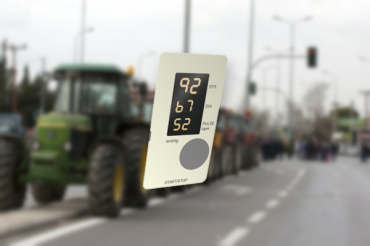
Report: 52 bpm
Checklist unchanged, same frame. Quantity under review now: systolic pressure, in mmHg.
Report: 92 mmHg
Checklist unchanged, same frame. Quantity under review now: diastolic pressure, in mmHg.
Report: 67 mmHg
